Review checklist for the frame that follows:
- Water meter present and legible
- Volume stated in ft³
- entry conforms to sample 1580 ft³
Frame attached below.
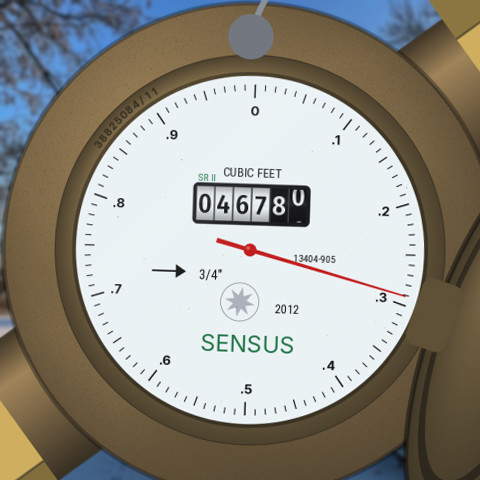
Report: 46780.29 ft³
